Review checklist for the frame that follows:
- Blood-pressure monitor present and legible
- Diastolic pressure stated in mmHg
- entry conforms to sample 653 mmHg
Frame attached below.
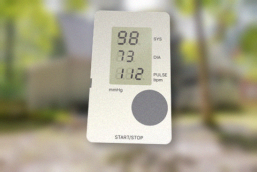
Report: 73 mmHg
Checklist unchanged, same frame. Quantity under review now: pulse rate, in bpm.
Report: 112 bpm
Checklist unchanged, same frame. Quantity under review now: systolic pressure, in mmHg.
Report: 98 mmHg
